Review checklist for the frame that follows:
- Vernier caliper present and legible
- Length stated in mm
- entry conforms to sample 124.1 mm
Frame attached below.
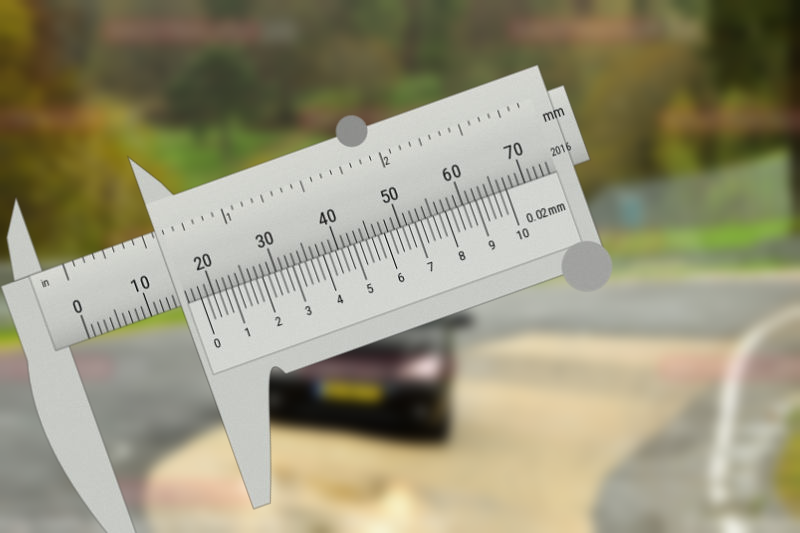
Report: 18.0 mm
